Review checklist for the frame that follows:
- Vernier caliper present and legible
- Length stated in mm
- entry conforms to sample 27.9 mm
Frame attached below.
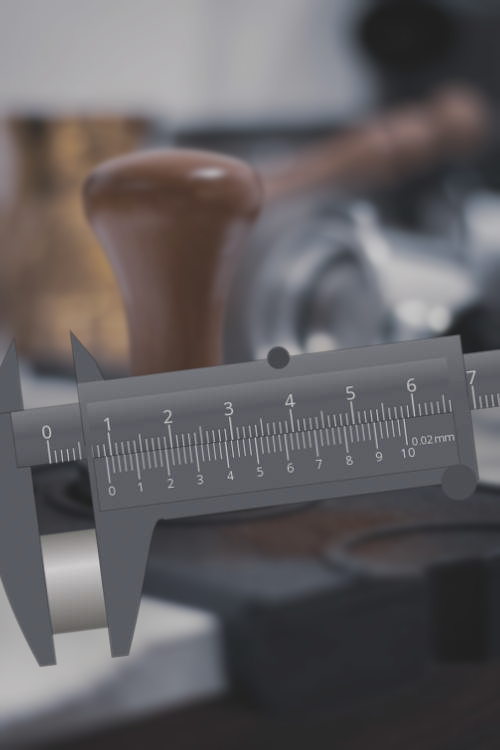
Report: 9.2 mm
